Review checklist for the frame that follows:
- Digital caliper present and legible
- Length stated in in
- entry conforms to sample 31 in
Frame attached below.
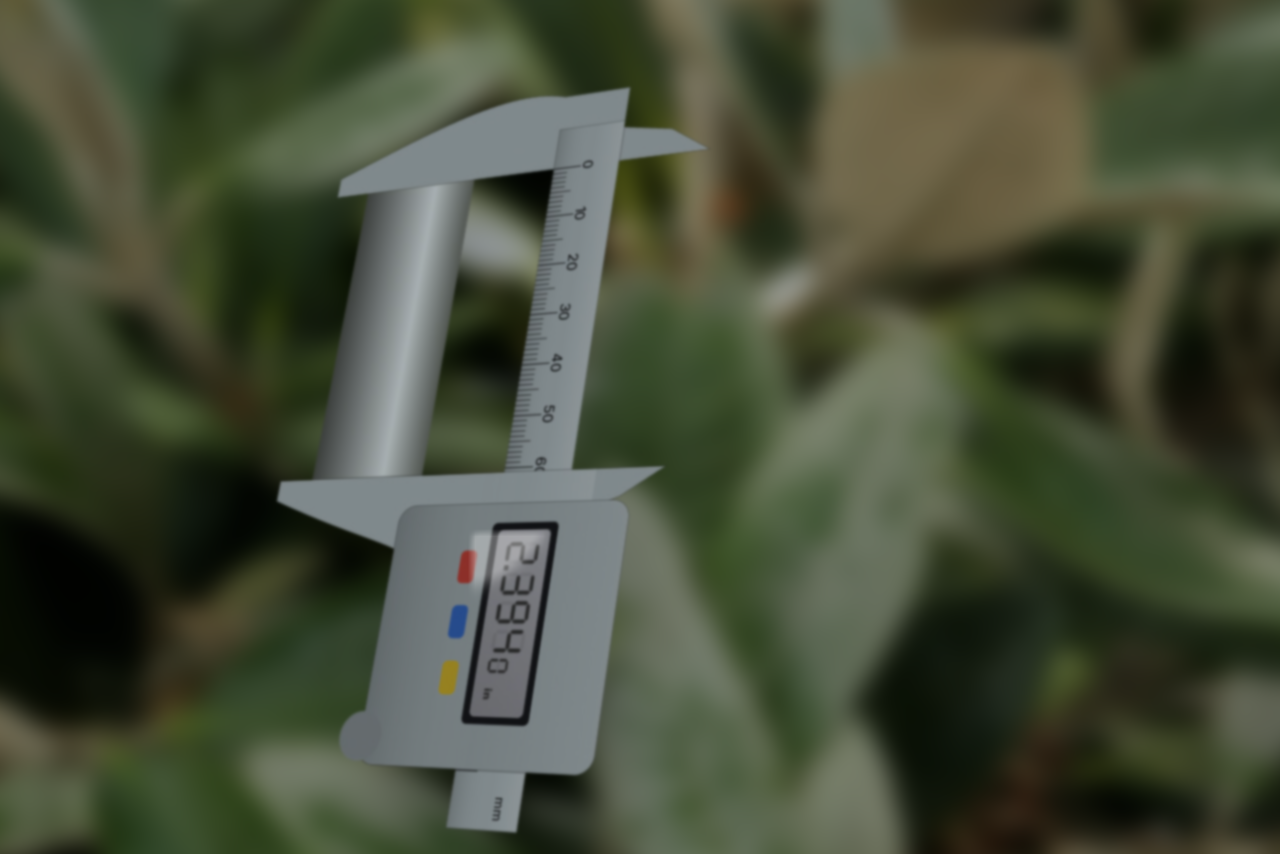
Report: 2.3940 in
